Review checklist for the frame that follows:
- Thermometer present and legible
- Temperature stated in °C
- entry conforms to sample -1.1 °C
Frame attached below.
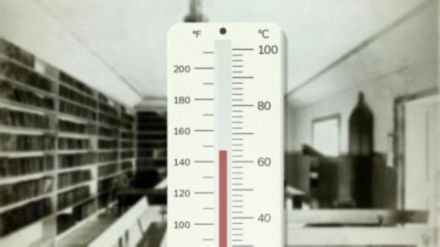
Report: 64 °C
